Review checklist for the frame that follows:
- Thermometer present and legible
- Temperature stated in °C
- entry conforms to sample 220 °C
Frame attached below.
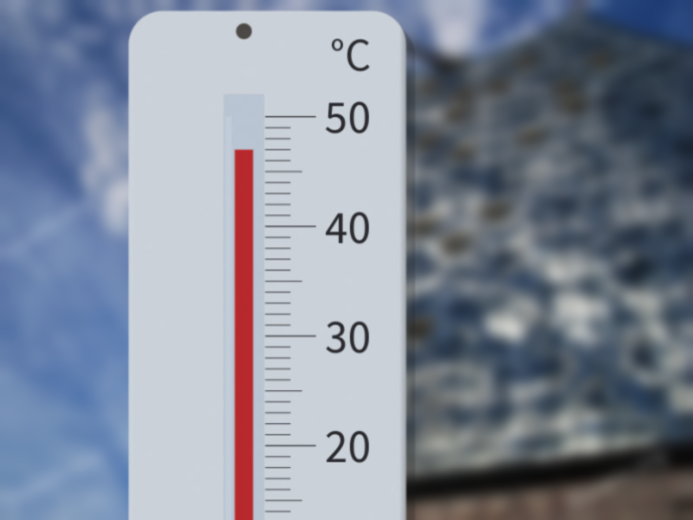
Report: 47 °C
